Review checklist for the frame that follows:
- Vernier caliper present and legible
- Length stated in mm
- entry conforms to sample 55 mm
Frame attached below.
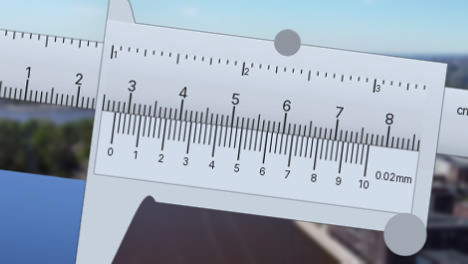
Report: 27.5 mm
